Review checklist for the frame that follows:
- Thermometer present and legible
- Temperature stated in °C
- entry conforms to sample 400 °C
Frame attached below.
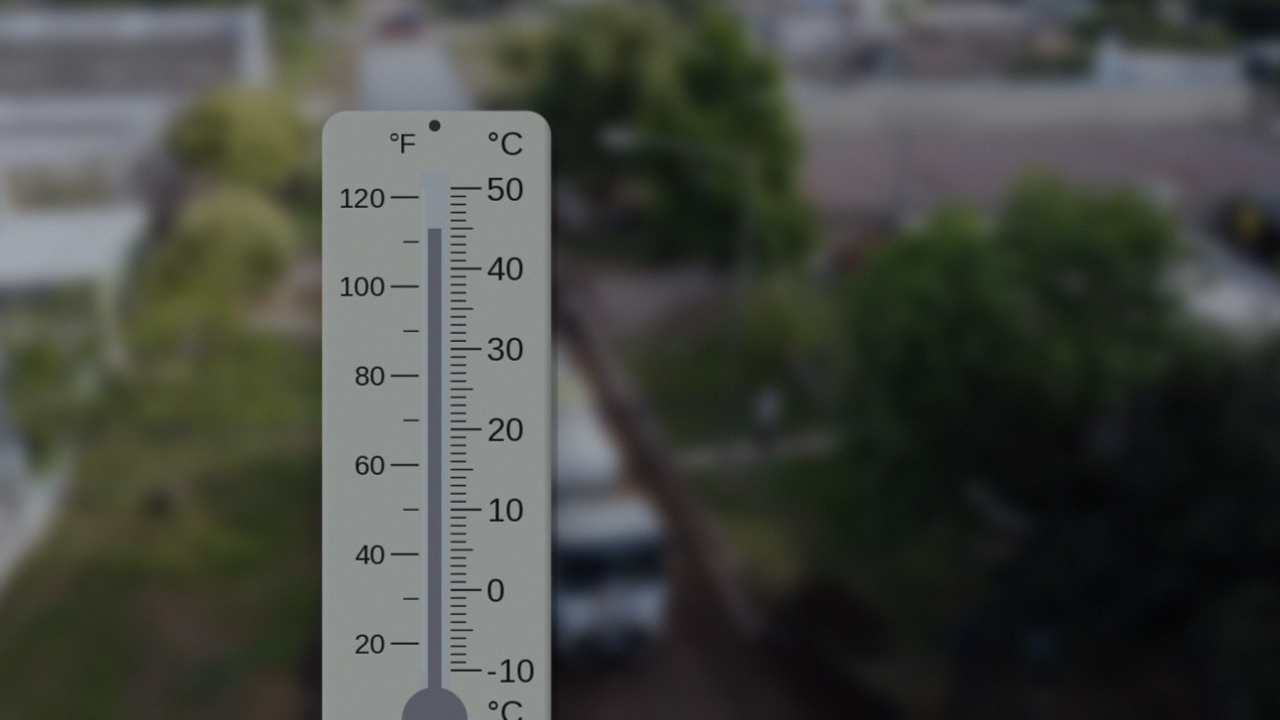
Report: 45 °C
